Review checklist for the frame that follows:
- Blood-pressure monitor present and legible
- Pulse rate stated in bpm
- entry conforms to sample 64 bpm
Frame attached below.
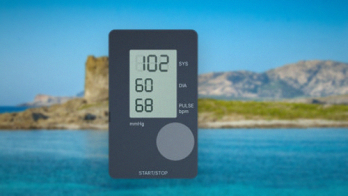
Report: 68 bpm
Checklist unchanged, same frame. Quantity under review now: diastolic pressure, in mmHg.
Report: 60 mmHg
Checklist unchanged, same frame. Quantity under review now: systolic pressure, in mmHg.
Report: 102 mmHg
